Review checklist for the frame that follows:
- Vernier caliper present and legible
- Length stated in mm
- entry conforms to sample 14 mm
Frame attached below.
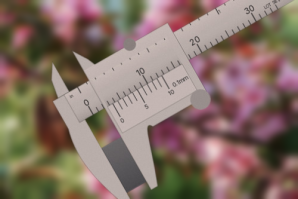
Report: 3.6 mm
